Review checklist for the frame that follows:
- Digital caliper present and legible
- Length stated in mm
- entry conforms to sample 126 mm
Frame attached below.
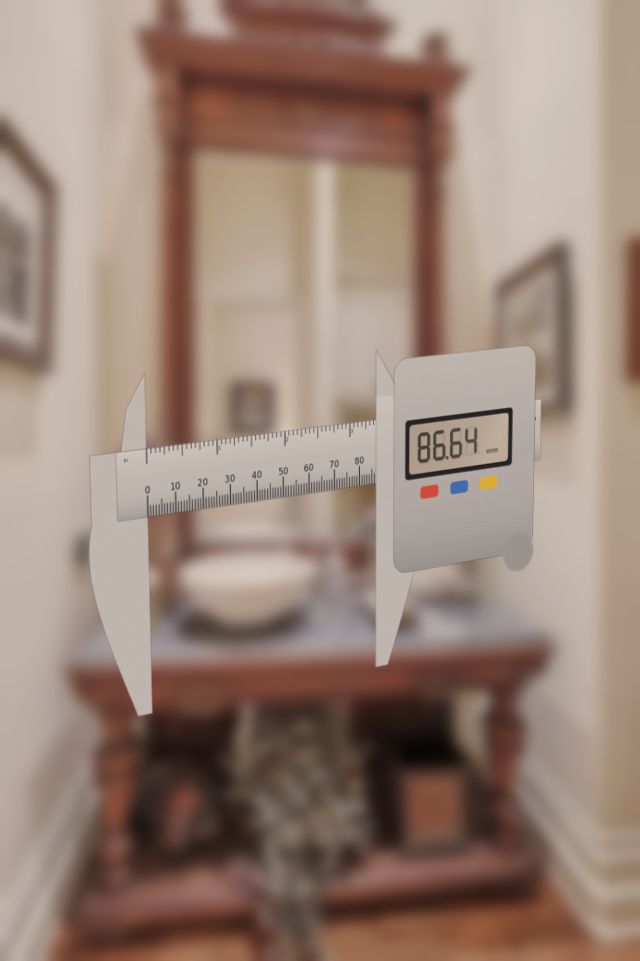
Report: 86.64 mm
